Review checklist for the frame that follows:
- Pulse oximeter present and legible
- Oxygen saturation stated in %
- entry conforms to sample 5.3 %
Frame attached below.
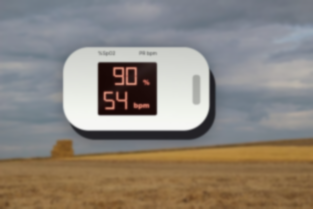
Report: 90 %
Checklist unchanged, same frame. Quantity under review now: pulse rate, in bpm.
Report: 54 bpm
